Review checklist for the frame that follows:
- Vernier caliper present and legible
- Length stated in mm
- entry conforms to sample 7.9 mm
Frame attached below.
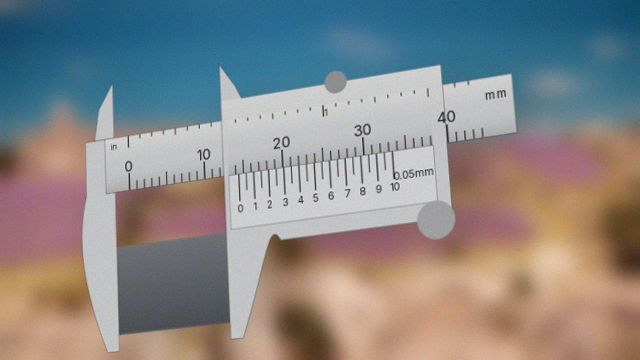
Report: 14.4 mm
